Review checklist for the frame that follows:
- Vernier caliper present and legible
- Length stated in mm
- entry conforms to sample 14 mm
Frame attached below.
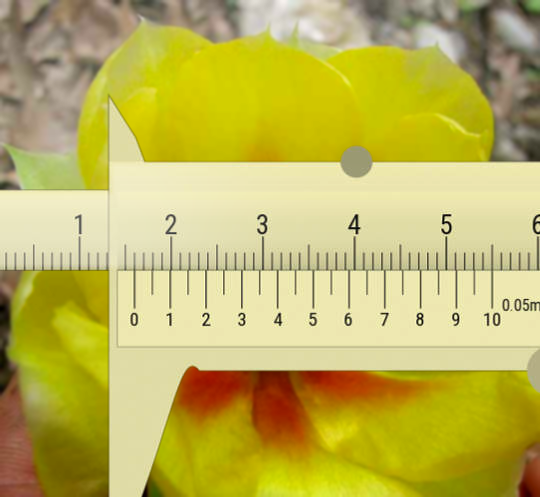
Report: 16.0 mm
